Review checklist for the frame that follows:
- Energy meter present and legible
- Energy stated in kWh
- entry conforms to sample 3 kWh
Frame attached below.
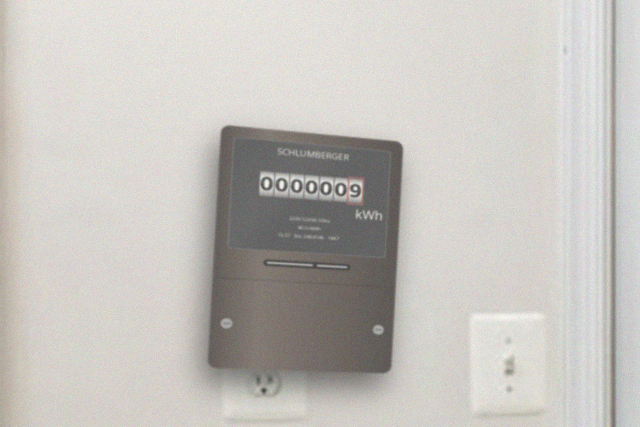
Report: 0.9 kWh
